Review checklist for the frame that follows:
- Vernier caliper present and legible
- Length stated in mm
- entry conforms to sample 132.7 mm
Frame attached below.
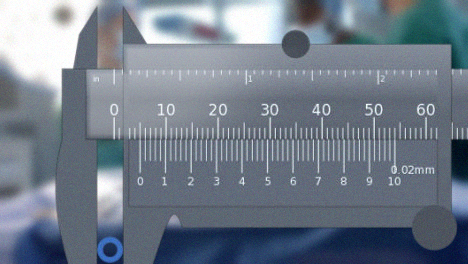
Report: 5.0 mm
